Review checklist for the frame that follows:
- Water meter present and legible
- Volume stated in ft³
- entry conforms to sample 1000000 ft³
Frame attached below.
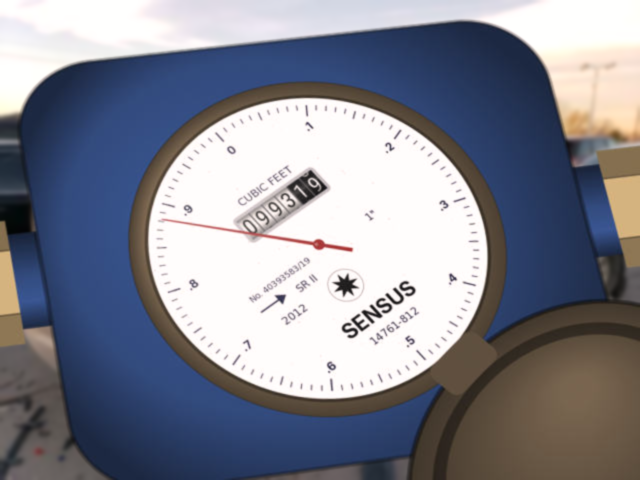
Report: 99318.88 ft³
